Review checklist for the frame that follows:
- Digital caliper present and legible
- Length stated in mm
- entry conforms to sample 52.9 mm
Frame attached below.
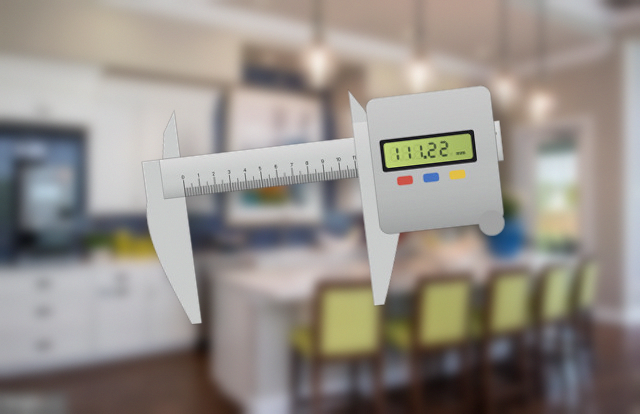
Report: 111.22 mm
